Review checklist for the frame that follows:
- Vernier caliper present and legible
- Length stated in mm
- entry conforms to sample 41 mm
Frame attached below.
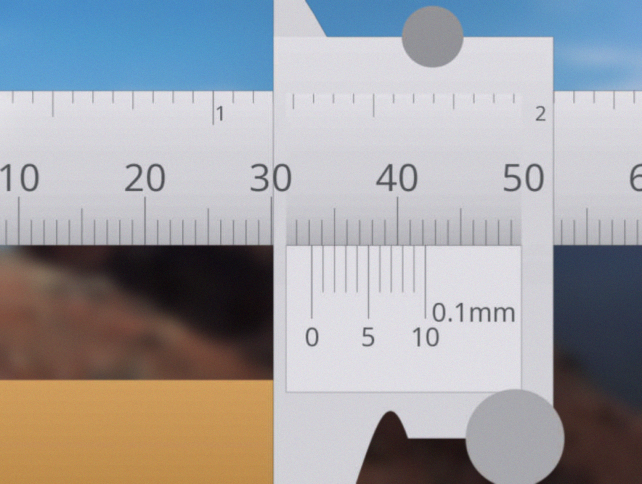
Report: 33.2 mm
